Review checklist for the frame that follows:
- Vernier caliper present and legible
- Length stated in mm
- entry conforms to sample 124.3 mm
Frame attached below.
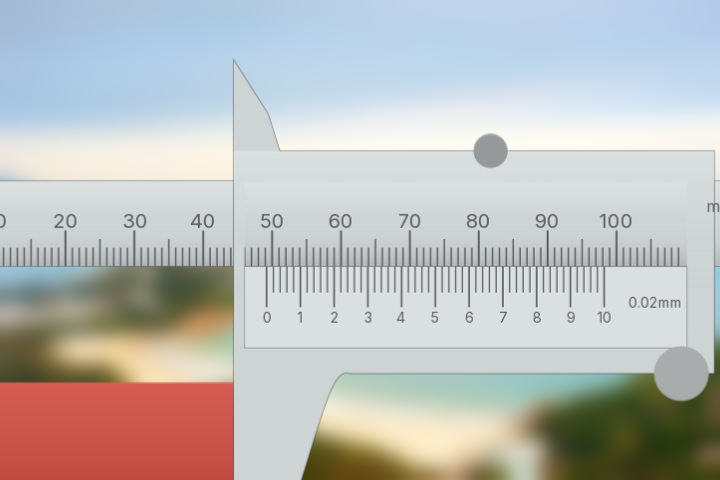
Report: 49.2 mm
